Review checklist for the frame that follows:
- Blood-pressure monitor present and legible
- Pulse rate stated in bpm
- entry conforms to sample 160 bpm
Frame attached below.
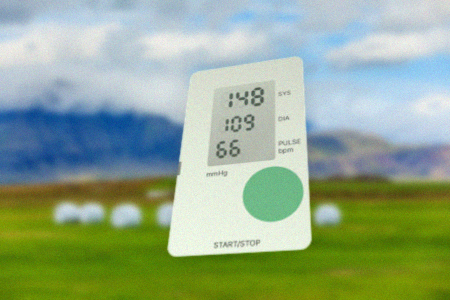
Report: 66 bpm
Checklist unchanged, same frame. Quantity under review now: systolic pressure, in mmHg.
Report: 148 mmHg
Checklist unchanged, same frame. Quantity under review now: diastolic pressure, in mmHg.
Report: 109 mmHg
